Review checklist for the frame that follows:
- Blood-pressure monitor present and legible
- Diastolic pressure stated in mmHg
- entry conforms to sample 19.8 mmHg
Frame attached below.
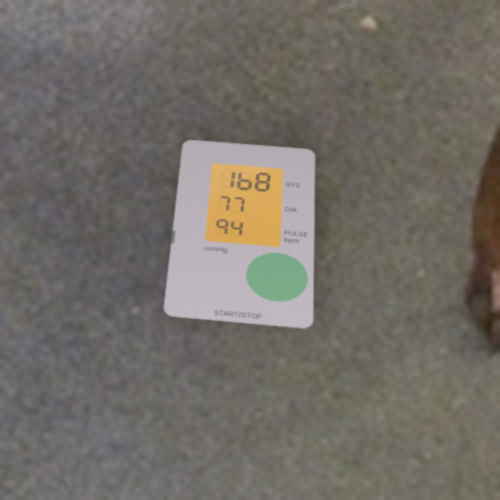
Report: 77 mmHg
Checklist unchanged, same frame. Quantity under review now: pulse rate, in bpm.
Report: 94 bpm
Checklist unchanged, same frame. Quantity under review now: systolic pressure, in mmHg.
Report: 168 mmHg
